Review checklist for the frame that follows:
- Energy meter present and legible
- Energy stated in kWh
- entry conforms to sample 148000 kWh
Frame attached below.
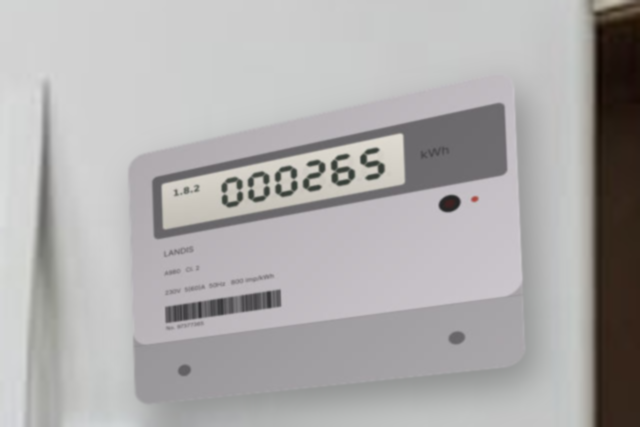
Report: 265 kWh
